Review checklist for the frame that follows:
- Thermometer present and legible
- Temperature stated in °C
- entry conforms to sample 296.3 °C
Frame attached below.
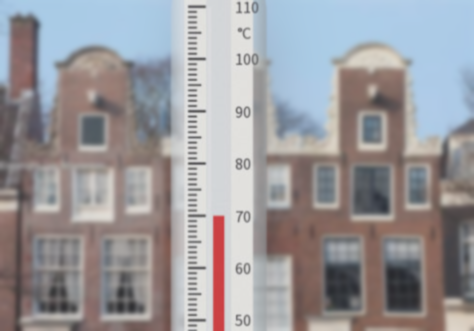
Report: 70 °C
